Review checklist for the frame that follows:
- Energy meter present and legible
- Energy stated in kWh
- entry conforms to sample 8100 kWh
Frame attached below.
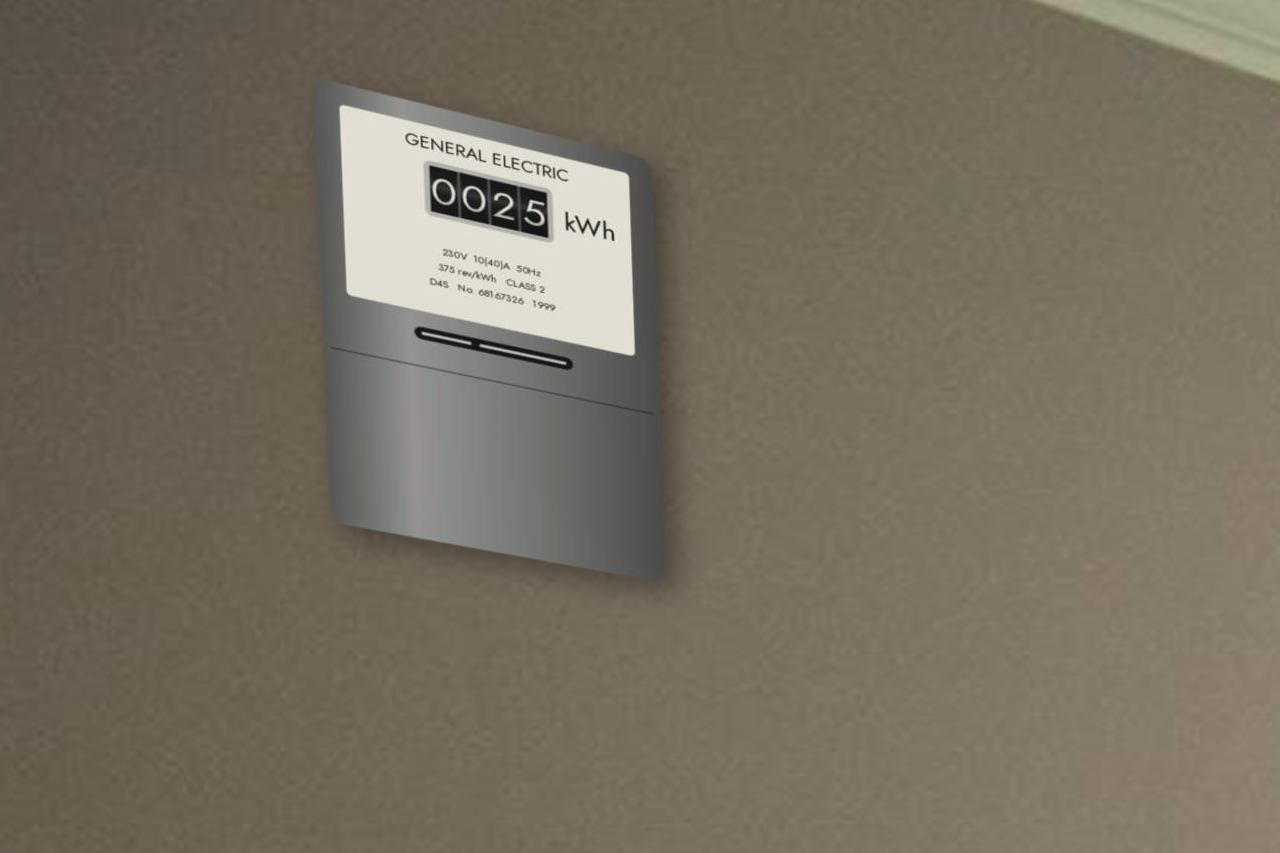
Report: 25 kWh
